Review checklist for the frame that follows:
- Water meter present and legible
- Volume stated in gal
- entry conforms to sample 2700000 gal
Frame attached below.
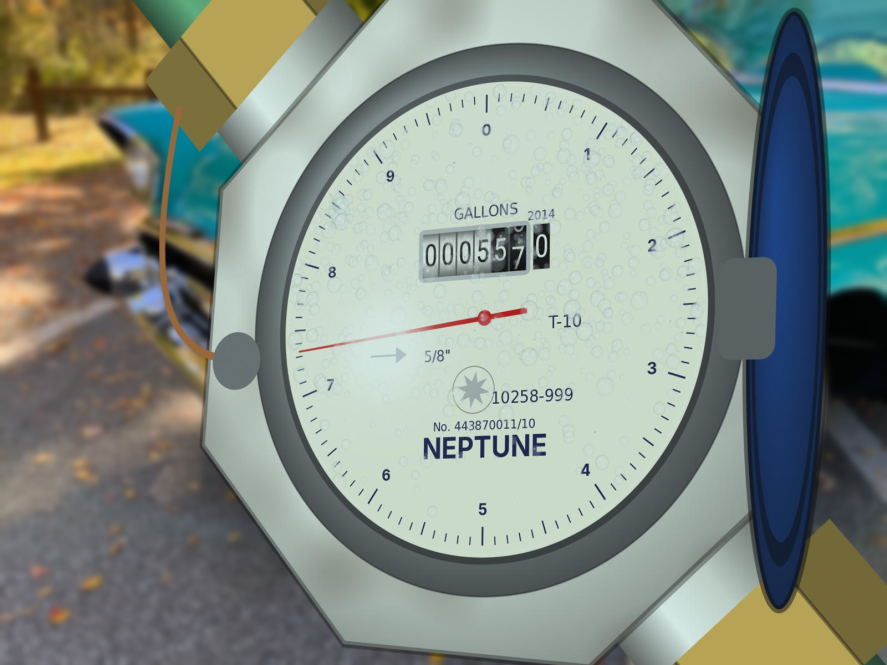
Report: 5567.3 gal
